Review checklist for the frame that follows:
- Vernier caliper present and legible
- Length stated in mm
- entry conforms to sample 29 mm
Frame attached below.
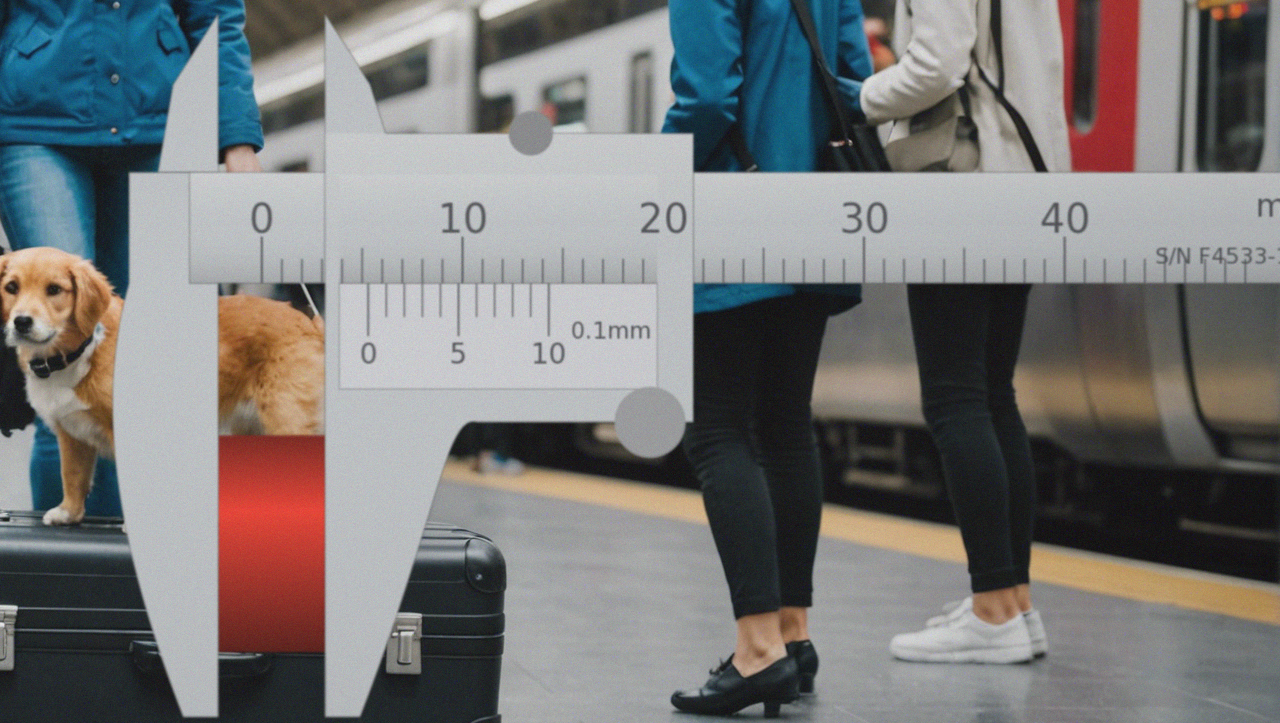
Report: 5.3 mm
